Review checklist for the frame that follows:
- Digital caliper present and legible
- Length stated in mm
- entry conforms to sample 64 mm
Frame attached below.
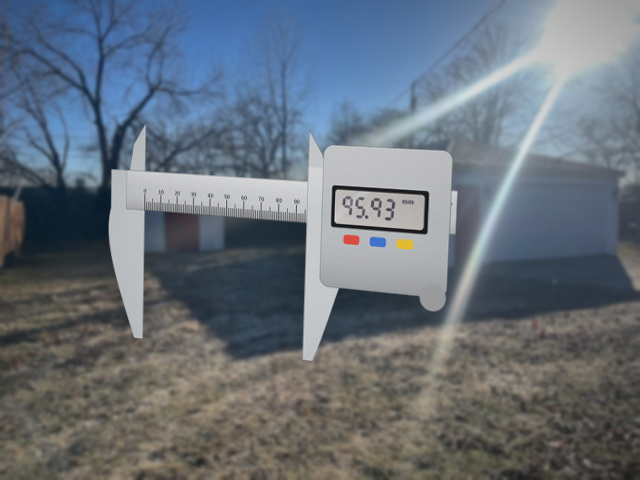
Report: 95.93 mm
